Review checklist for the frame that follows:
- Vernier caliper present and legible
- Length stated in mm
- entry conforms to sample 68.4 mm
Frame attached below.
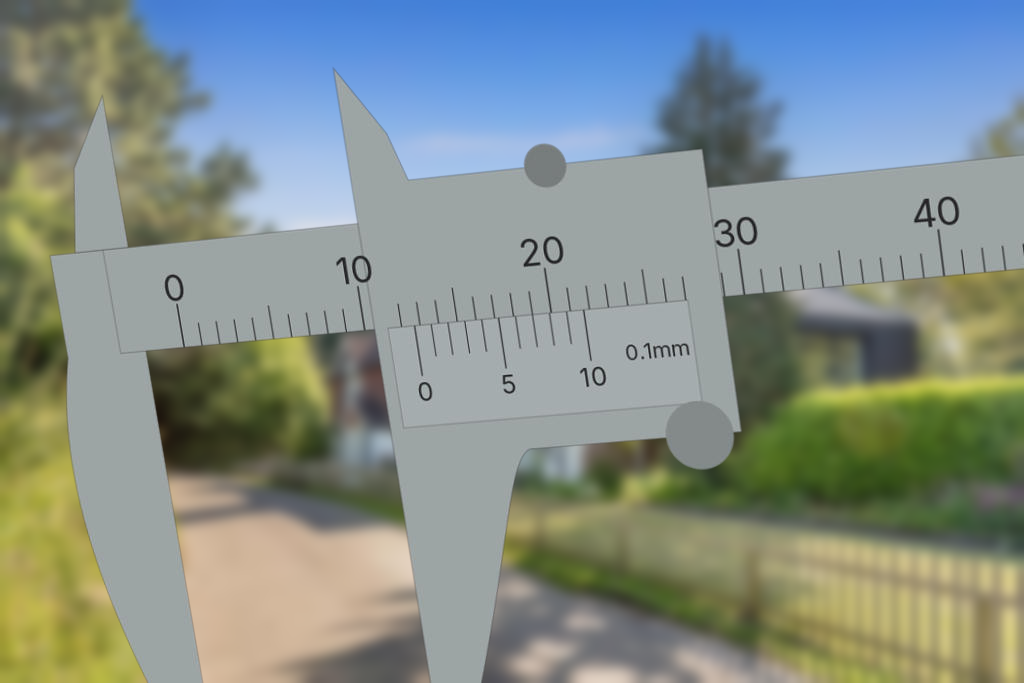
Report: 12.7 mm
